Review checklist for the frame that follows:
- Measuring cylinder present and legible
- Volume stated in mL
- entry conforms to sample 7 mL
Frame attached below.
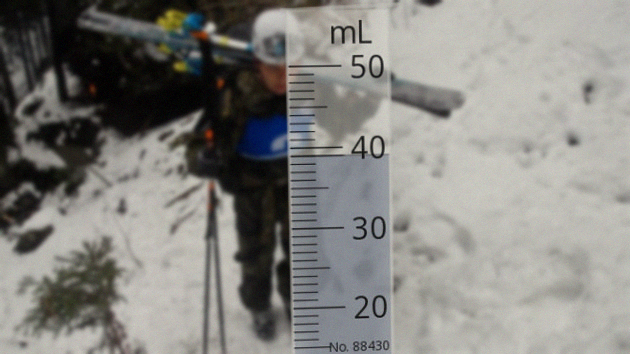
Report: 39 mL
